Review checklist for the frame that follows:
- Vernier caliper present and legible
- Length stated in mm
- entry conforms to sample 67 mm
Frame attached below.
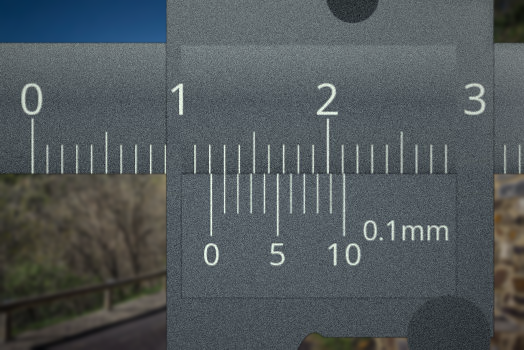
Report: 12.1 mm
